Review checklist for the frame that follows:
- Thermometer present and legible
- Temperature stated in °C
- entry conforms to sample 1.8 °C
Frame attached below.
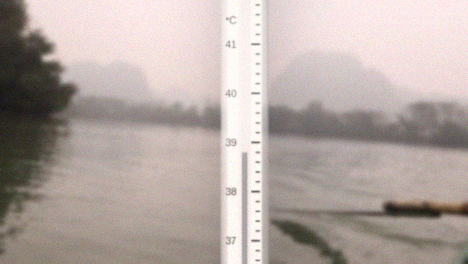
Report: 38.8 °C
